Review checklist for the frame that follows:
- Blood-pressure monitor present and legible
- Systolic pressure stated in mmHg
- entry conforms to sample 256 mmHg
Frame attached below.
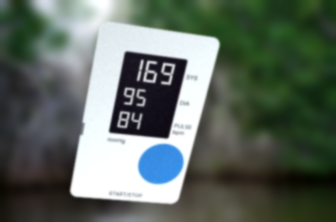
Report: 169 mmHg
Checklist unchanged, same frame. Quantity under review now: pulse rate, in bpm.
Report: 84 bpm
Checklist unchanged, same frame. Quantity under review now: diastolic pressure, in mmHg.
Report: 95 mmHg
